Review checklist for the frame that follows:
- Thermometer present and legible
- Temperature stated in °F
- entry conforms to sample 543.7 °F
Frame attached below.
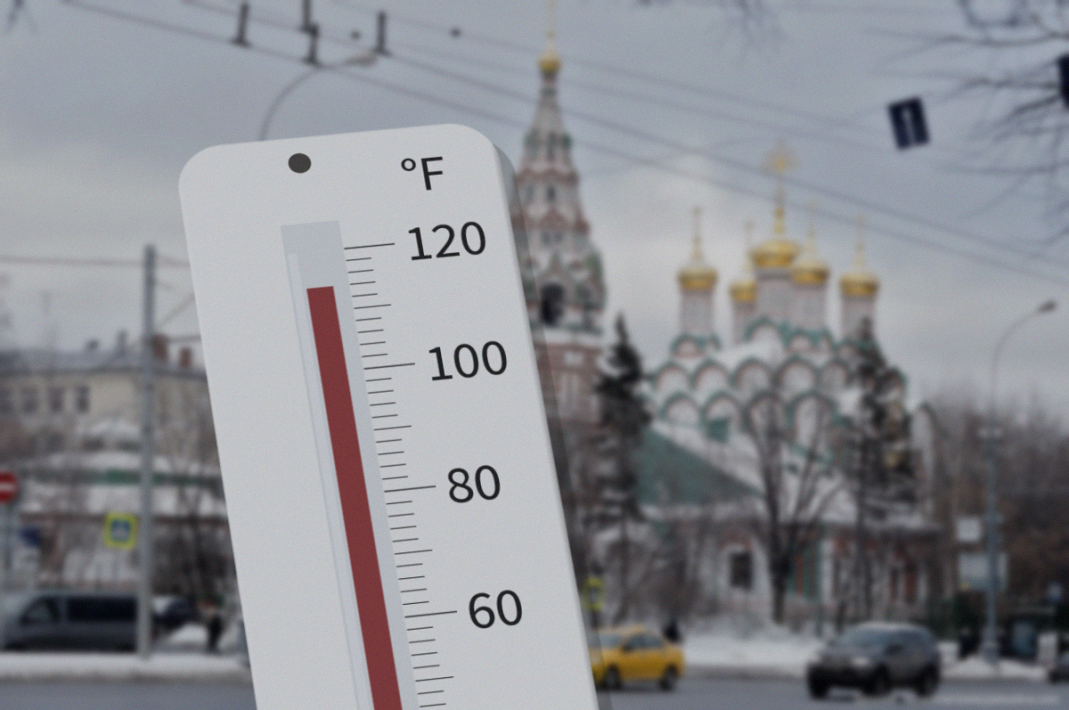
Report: 114 °F
